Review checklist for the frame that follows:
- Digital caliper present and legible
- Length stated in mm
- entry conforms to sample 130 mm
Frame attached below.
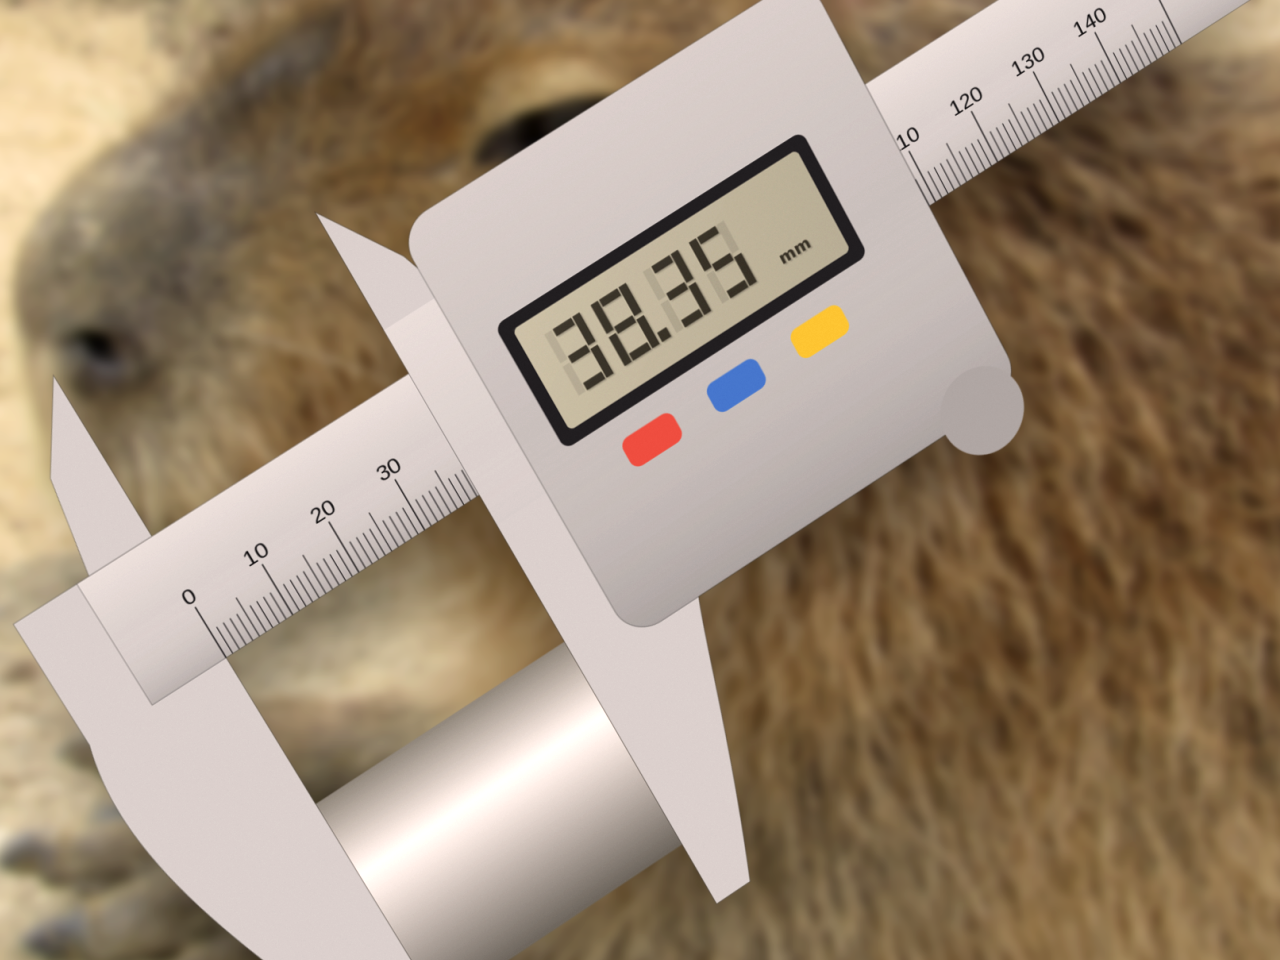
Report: 38.35 mm
